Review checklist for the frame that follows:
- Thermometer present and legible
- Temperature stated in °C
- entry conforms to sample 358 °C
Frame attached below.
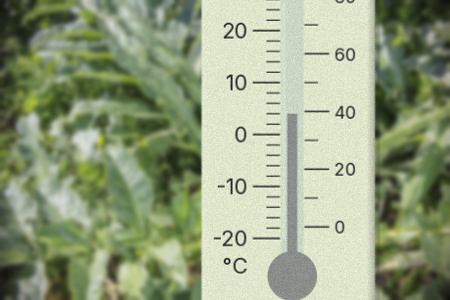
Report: 4 °C
